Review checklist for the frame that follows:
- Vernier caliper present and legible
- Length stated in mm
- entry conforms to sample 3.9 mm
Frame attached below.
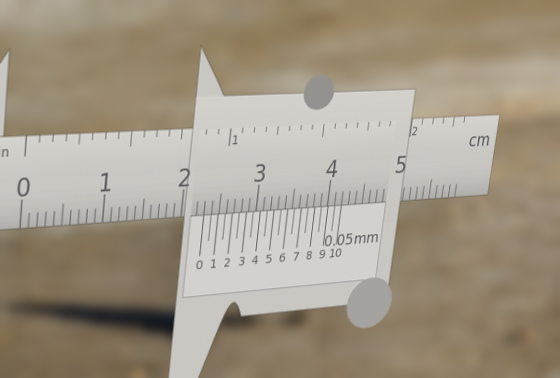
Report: 23.0 mm
